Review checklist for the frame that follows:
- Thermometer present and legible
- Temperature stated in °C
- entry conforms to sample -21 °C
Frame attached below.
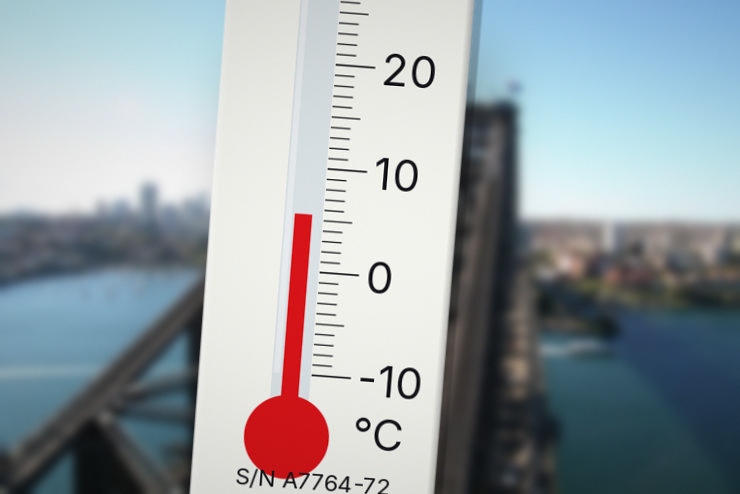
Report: 5.5 °C
